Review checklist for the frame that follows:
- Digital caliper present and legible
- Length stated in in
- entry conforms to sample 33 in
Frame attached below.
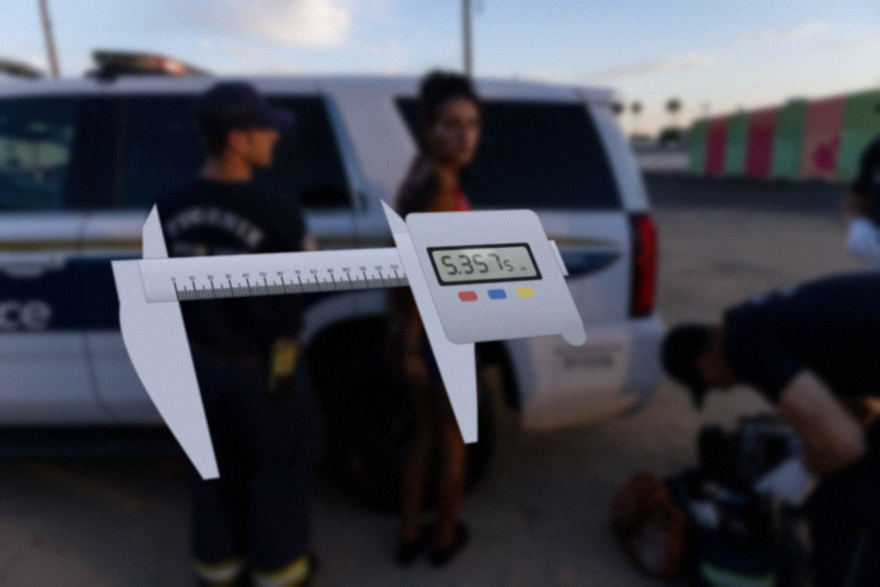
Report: 5.3575 in
